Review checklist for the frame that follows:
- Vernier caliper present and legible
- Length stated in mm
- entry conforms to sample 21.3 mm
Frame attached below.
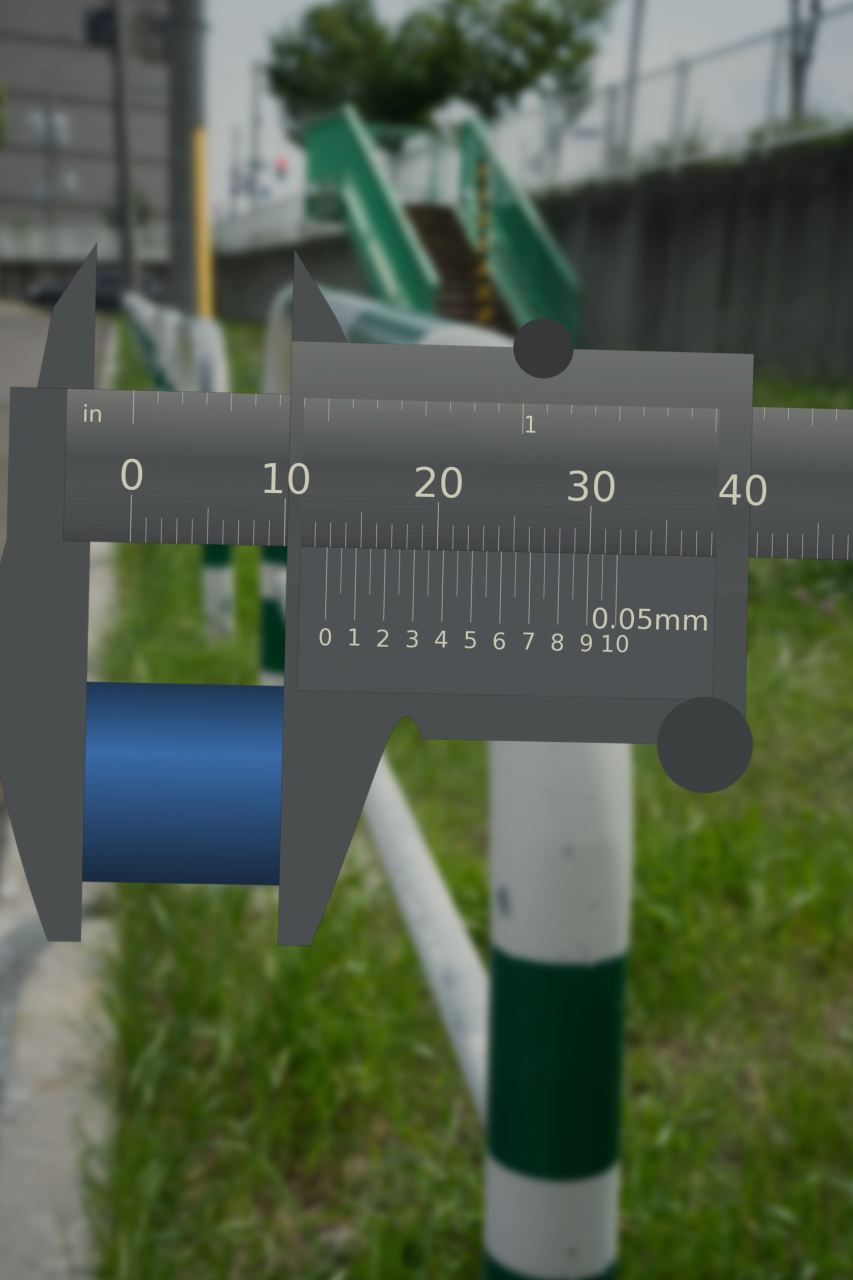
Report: 12.8 mm
